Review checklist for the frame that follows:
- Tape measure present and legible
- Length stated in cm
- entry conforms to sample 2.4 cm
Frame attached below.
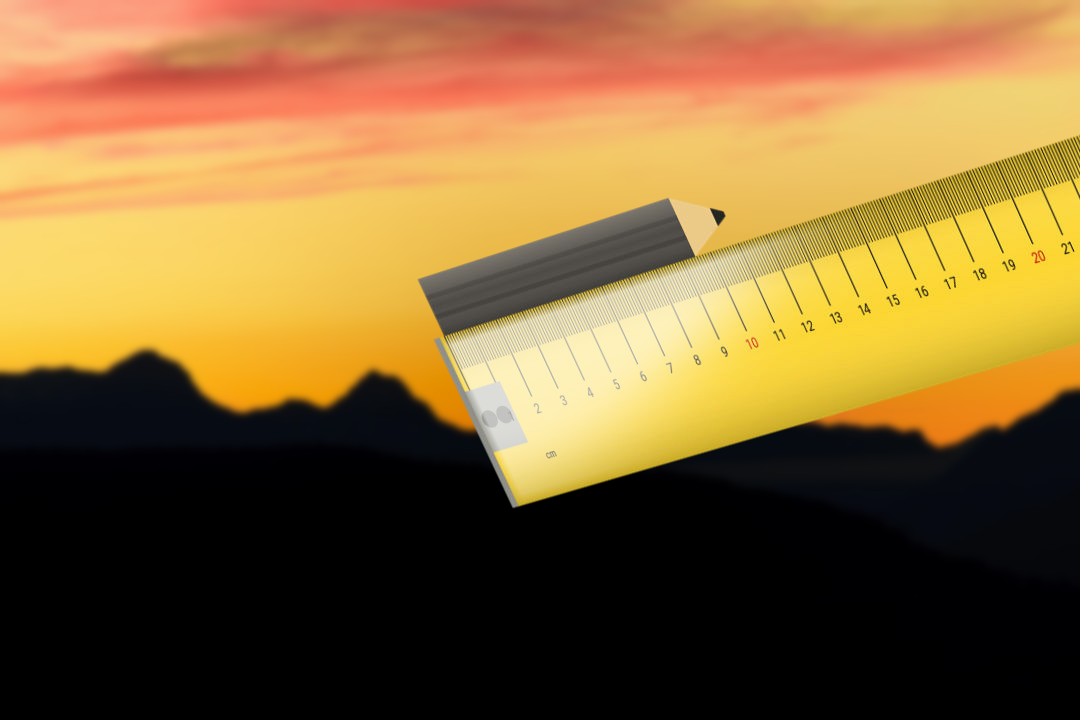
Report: 11 cm
